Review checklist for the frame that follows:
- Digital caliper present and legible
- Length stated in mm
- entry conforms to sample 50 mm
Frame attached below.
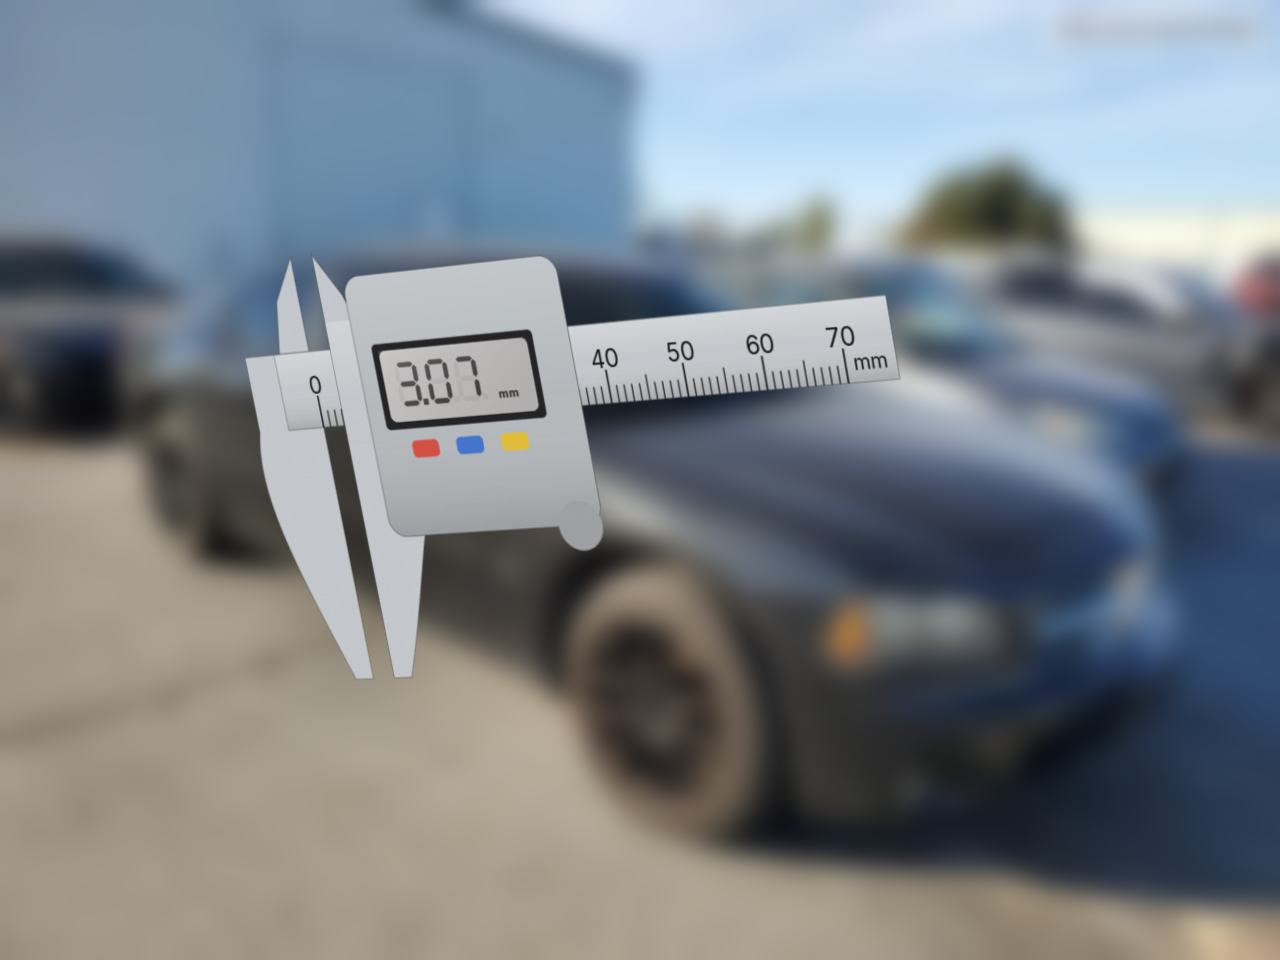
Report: 3.07 mm
